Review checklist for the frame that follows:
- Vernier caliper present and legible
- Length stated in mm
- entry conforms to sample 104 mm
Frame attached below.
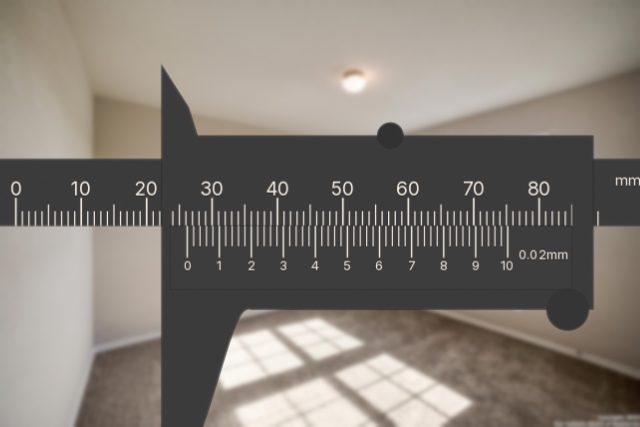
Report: 26.2 mm
